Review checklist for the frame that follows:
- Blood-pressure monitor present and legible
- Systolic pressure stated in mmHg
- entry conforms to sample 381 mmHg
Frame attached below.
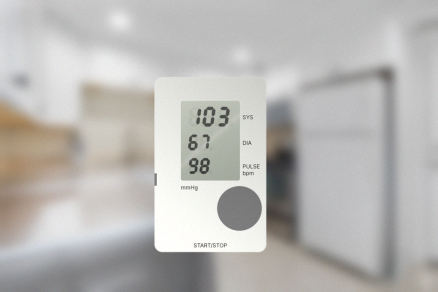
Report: 103 mmHg
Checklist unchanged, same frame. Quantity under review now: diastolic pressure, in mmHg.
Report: 67 mmHg
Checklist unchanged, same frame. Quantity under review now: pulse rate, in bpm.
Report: 98 bpm
